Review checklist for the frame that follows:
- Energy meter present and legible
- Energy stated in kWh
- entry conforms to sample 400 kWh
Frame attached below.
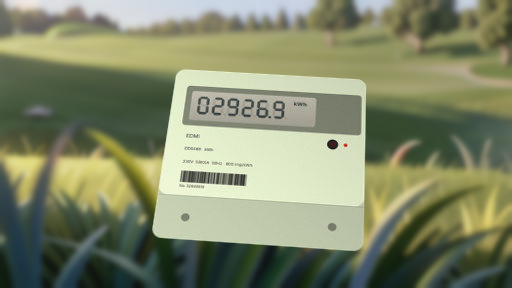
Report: 2926.9 kWh
